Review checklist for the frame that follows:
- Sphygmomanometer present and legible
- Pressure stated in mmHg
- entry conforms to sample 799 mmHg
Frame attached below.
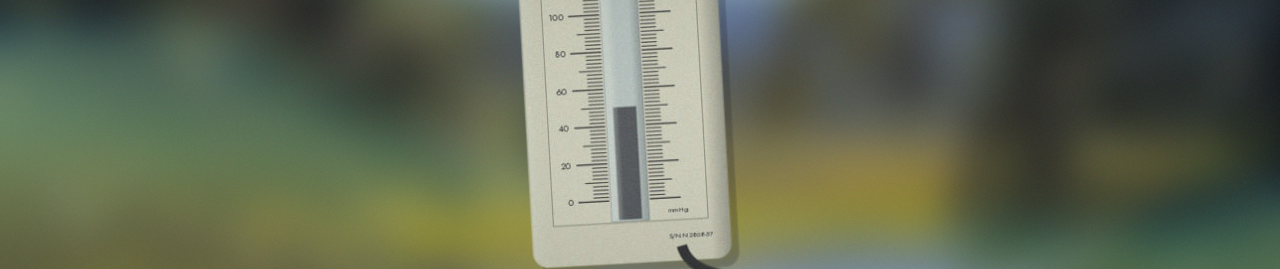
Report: 50 mmHg
